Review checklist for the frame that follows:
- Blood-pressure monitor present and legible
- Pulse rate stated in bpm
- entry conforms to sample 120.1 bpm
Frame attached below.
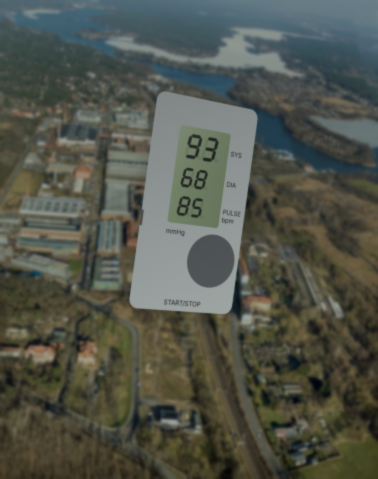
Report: 85 bpm
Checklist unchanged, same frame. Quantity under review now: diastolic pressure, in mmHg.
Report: 68 mmHg
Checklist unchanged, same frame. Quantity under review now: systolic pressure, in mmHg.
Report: 93 mmHg
